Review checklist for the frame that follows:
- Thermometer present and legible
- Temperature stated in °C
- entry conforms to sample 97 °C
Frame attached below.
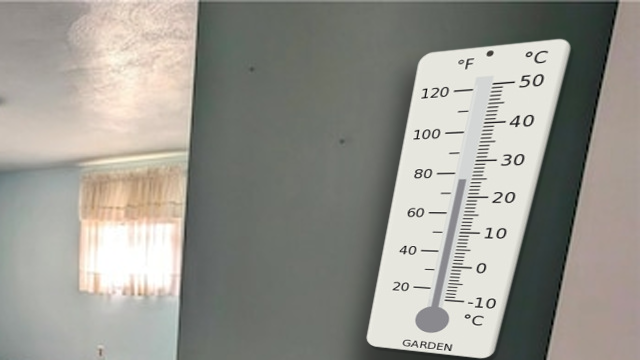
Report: 25 °C
